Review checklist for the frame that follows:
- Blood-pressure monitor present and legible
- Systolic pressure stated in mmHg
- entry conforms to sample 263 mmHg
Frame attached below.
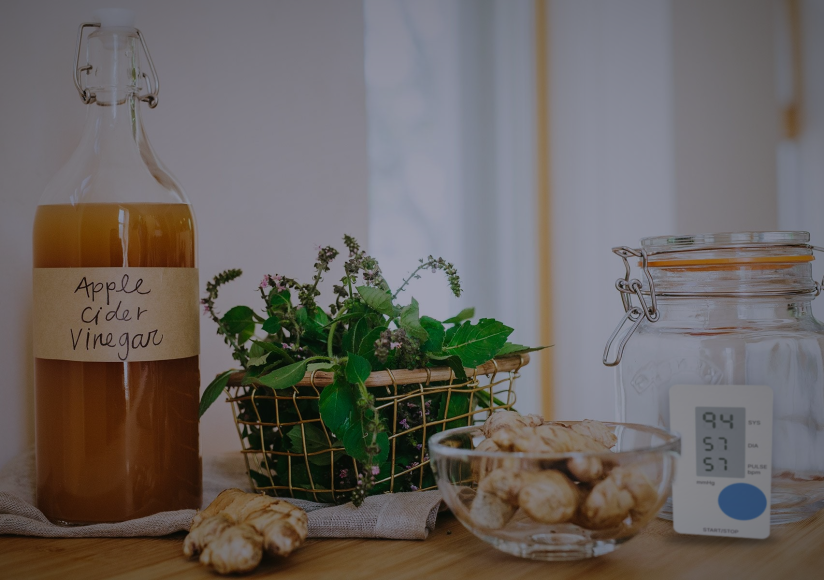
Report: 94 mmHg
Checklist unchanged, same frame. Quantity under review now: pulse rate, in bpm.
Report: 57 bpm
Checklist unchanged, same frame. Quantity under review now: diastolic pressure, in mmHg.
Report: 57 mmHg
